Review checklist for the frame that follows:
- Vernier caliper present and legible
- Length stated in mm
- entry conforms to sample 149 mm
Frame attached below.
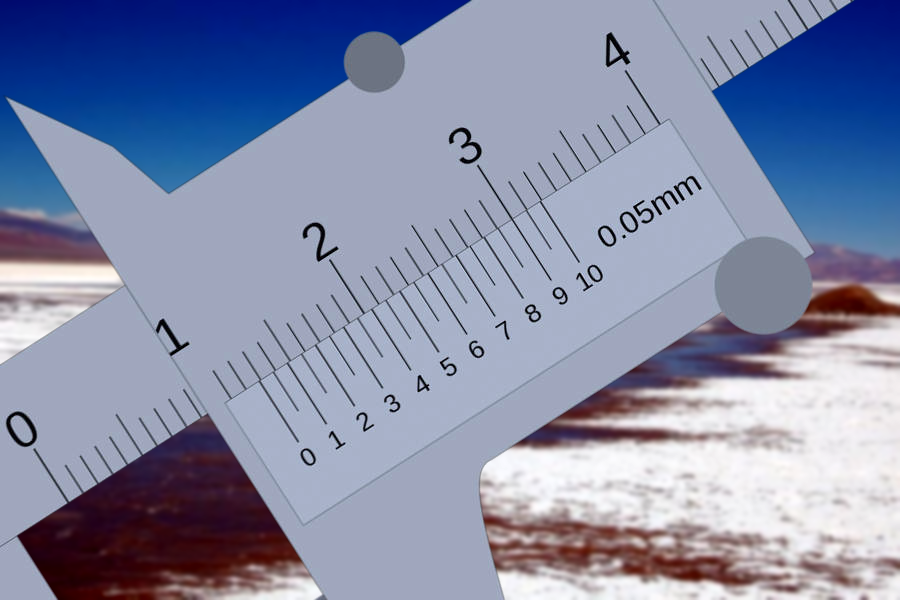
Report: 12.9 mm
